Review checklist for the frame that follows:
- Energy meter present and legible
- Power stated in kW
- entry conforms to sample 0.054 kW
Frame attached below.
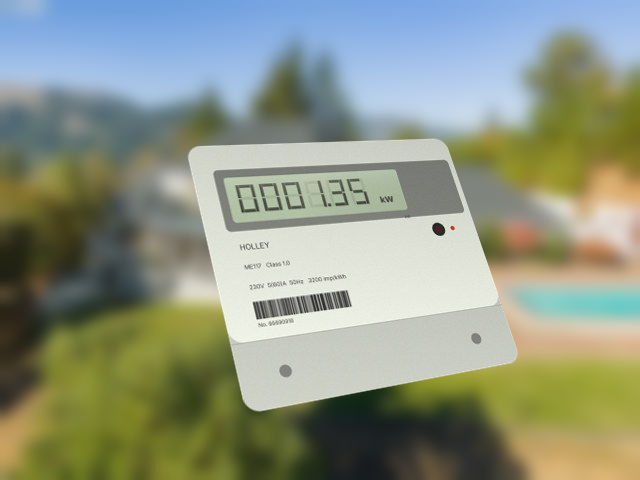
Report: 1.35 kW
